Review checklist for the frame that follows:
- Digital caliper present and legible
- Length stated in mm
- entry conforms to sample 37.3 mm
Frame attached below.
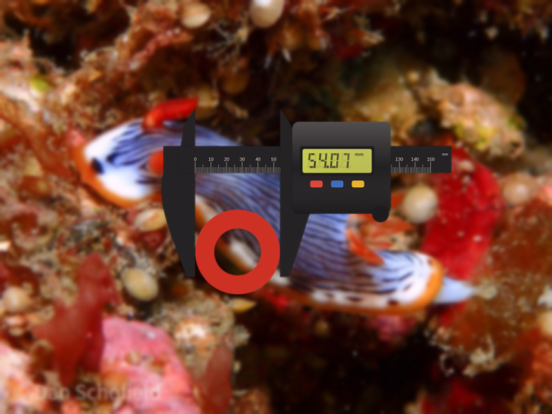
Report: 54.07 mm
